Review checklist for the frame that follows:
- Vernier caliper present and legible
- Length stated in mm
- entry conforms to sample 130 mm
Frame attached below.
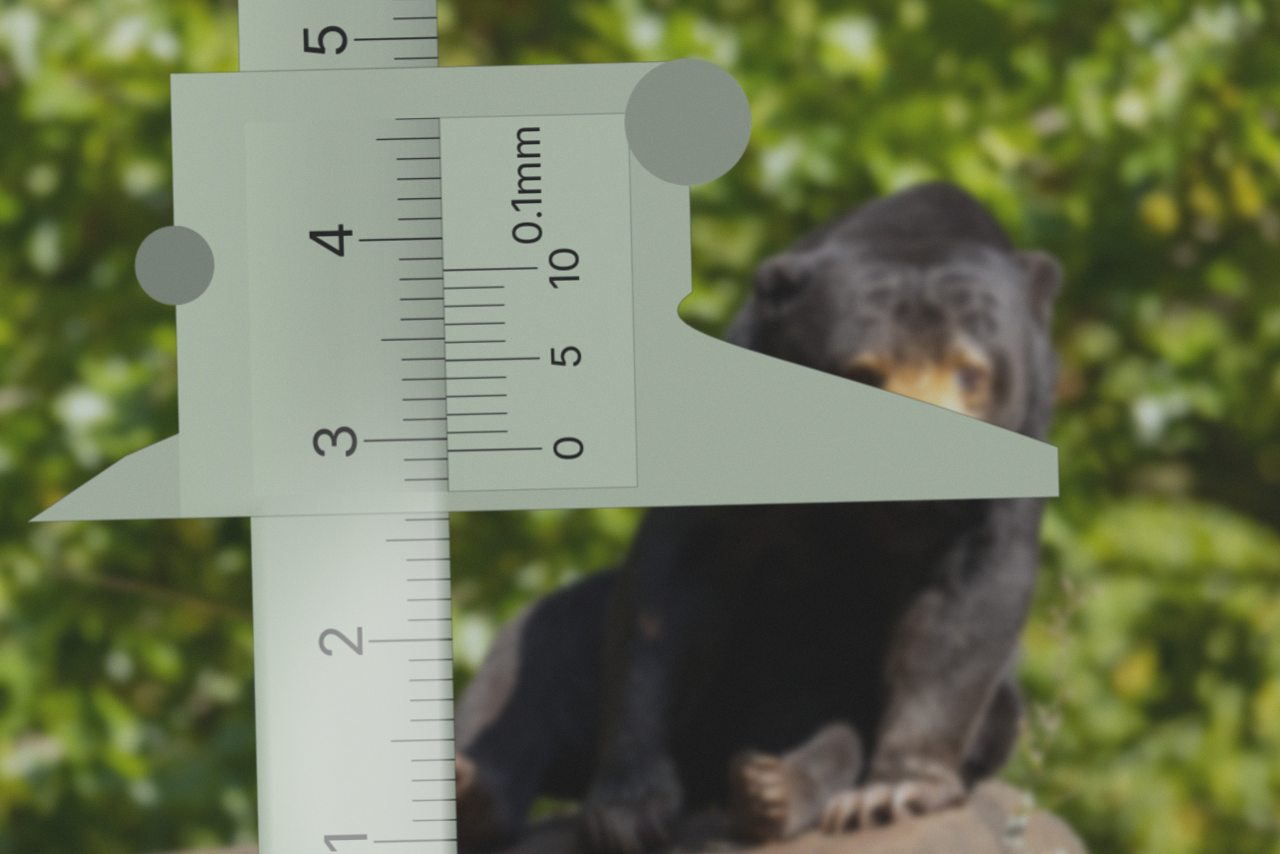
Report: 29.4 mm
